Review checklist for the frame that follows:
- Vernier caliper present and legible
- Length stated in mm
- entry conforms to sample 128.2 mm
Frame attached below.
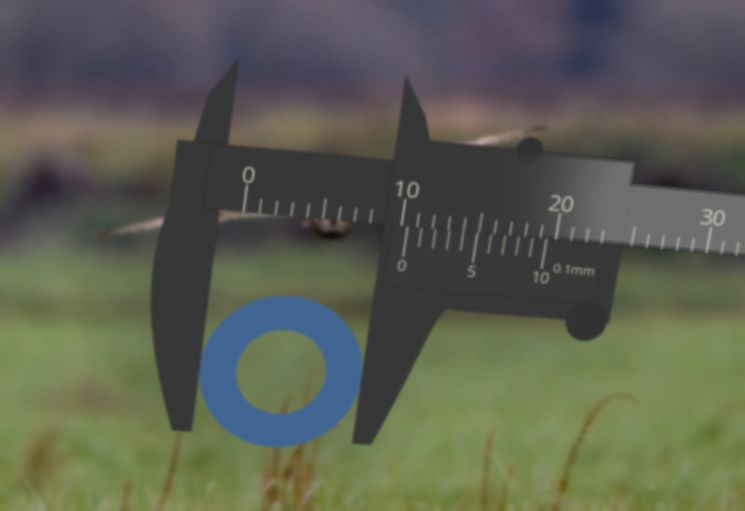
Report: 10.4 mm
